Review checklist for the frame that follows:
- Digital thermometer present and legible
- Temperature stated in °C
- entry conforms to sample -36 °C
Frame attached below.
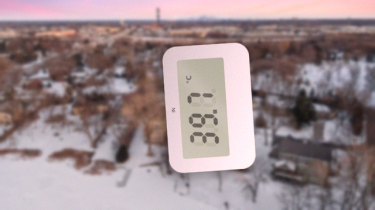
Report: 39.7 °C
